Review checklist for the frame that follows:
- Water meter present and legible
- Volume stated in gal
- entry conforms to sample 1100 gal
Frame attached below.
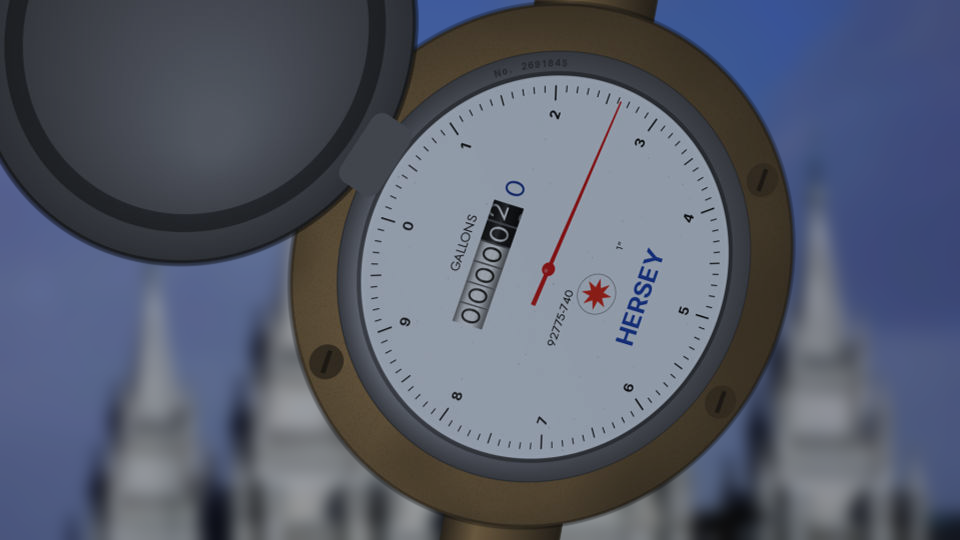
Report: 22.6 gal
